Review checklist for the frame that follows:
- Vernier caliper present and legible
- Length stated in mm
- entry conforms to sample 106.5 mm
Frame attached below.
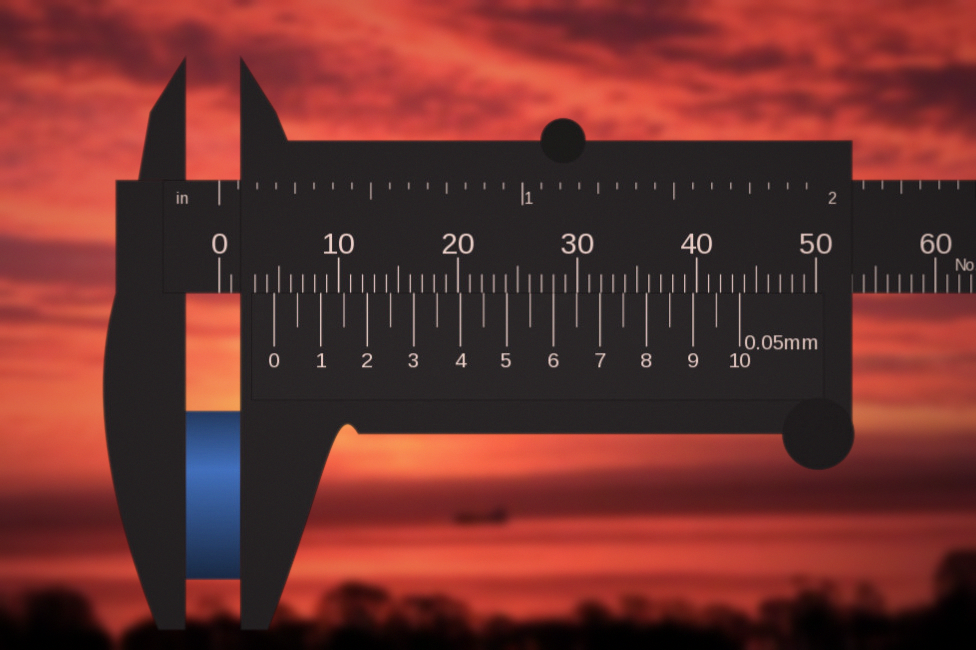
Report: 4.6 mm
